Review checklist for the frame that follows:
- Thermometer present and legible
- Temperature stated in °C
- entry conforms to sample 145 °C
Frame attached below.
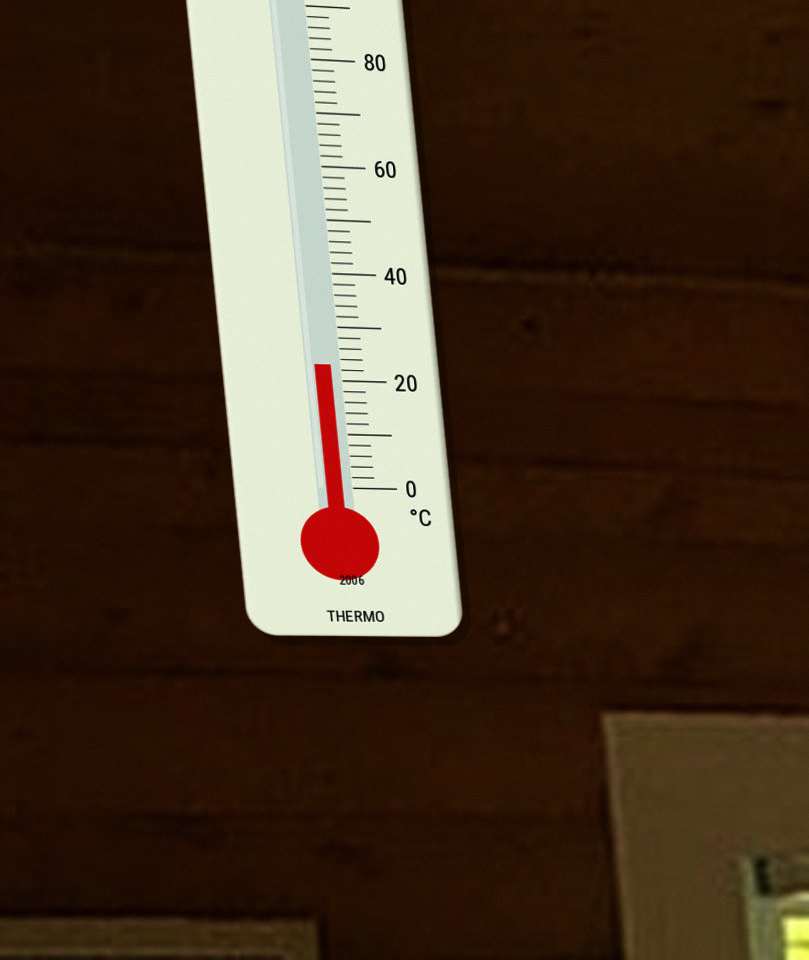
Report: 23 °C
